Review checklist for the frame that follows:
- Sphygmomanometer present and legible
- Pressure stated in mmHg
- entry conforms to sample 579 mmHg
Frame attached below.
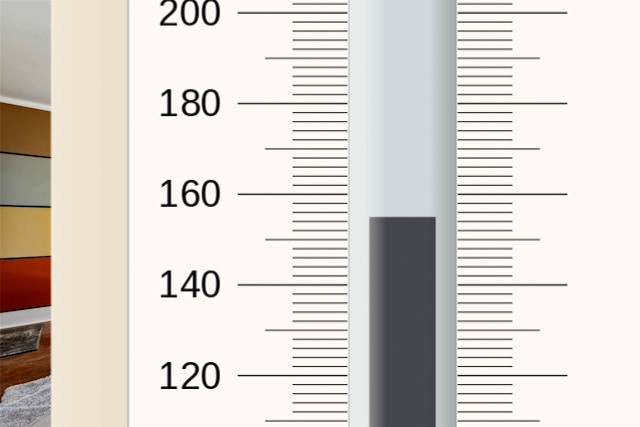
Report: 155 mmHg
